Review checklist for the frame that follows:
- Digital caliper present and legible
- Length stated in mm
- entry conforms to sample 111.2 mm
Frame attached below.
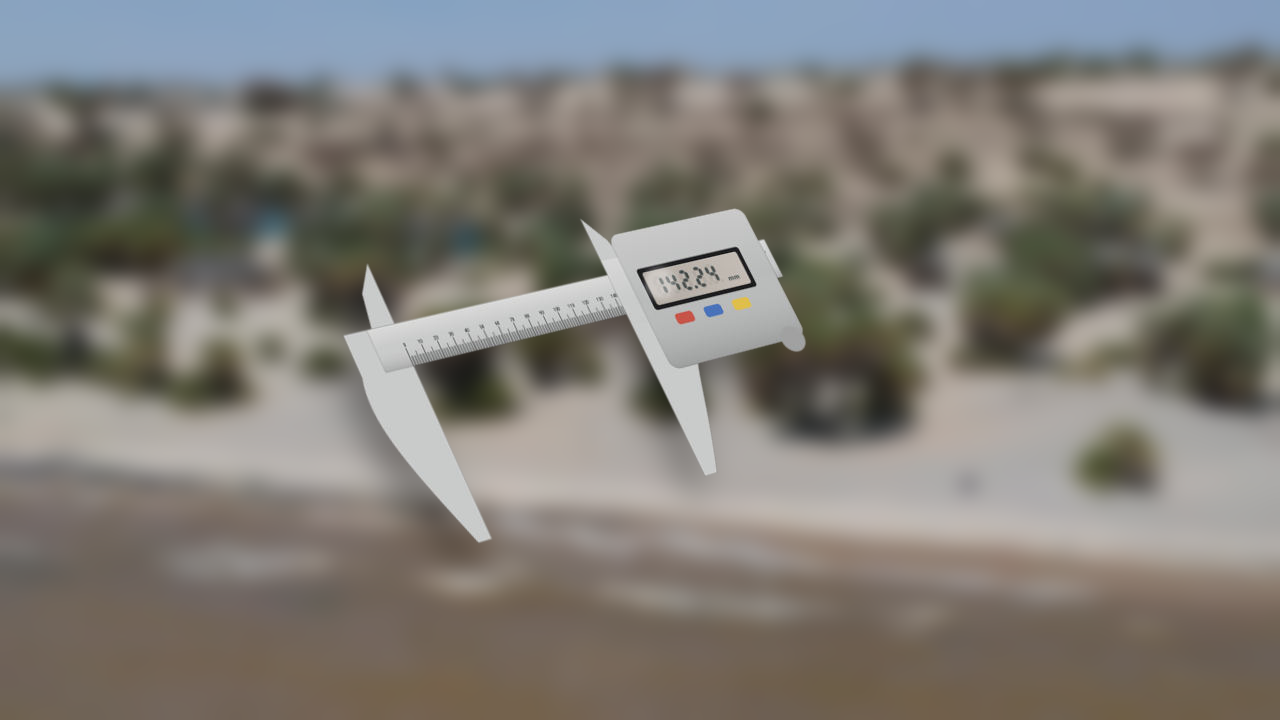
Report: 142.24 mm
